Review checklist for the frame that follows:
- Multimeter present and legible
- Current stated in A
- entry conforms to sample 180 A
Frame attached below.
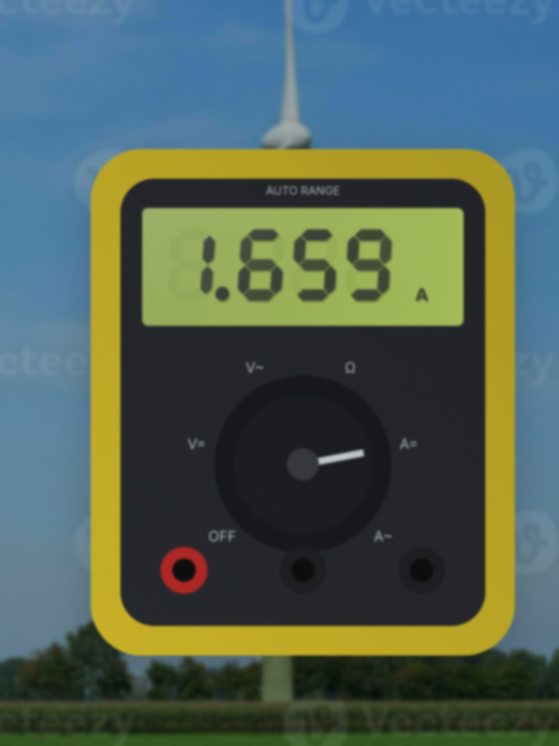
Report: 1.659 A
